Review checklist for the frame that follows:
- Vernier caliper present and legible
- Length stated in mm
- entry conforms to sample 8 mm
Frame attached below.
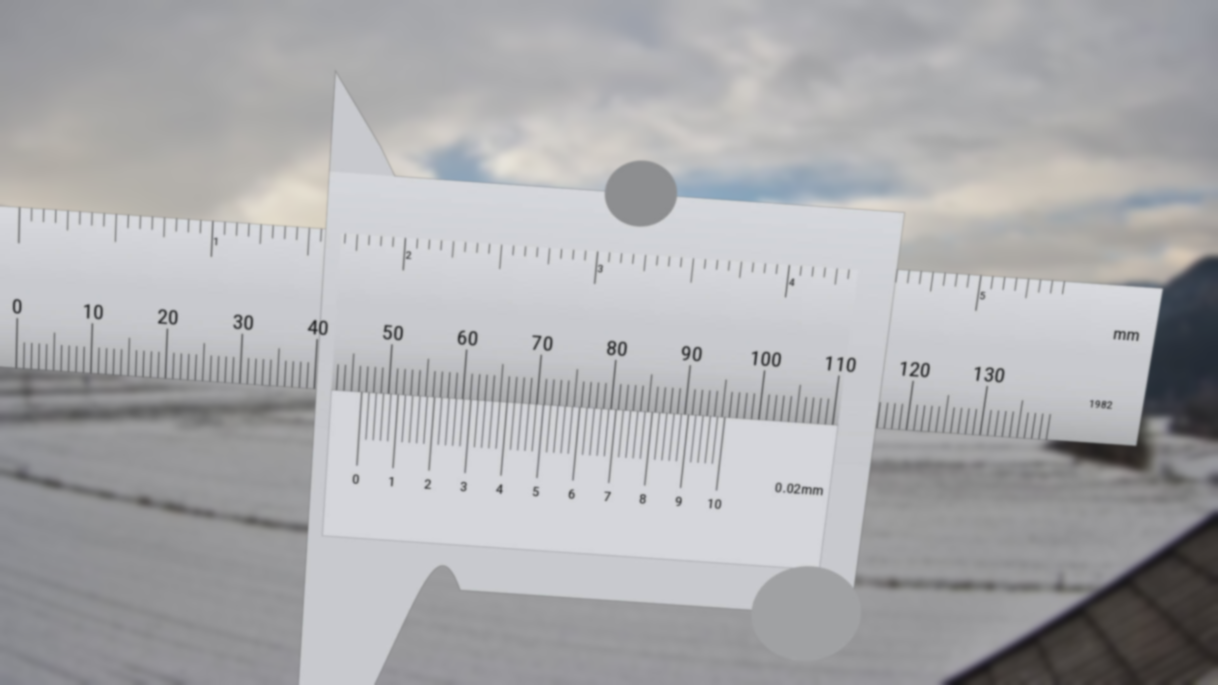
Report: 46.4 mm
